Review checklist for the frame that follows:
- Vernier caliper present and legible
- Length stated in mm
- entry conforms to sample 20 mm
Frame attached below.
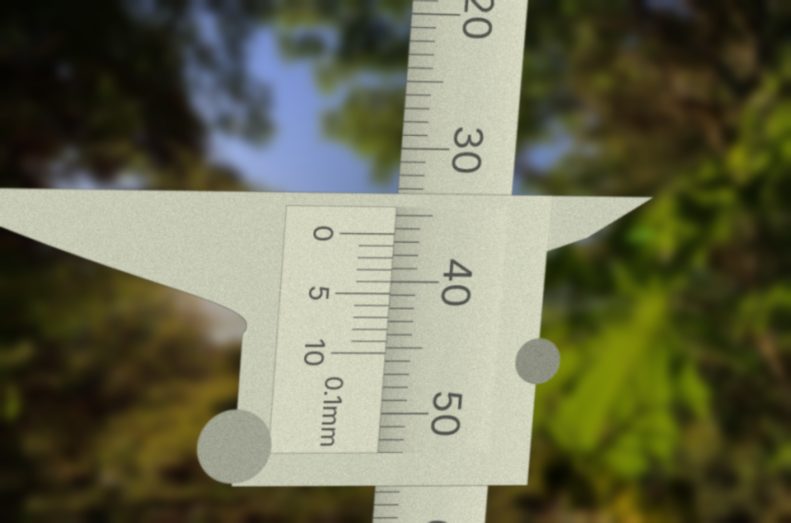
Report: 36.4 mm
